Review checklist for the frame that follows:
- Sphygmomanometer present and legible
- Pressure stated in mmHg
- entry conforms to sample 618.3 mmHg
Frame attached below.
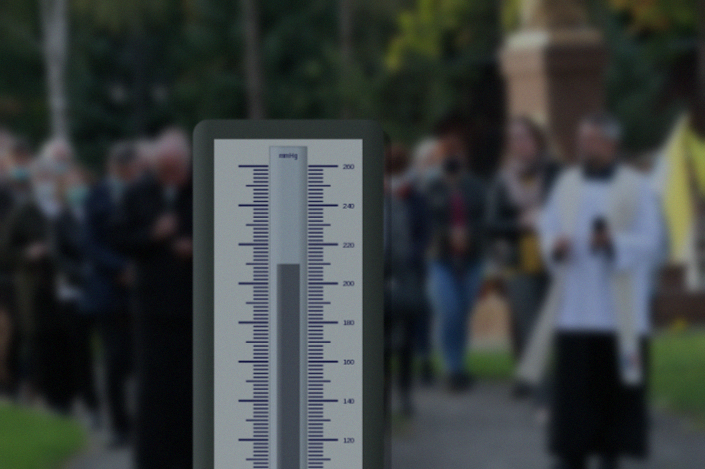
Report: 210 mmHg
